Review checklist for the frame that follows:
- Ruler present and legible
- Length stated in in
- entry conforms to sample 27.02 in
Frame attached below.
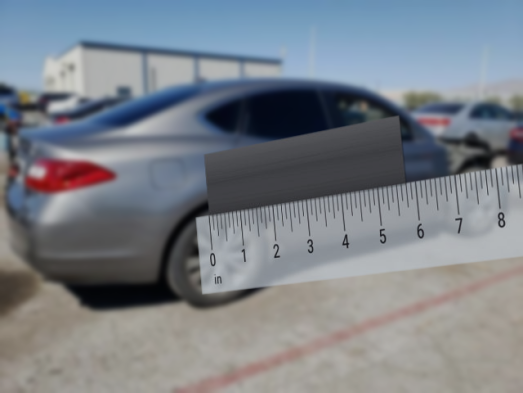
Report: 5.75 in
